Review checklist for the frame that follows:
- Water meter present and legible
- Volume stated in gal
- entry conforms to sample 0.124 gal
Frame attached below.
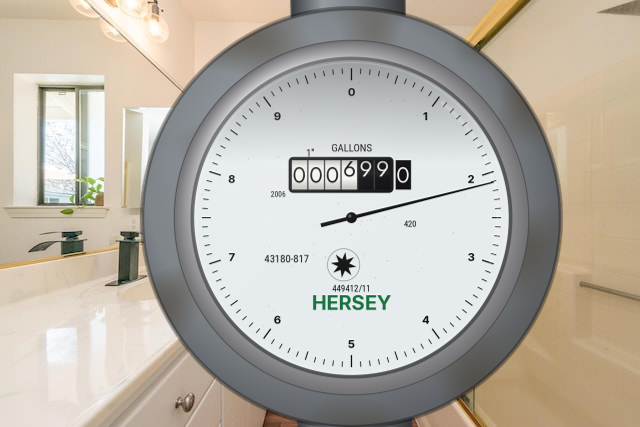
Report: 6992.1 gal
